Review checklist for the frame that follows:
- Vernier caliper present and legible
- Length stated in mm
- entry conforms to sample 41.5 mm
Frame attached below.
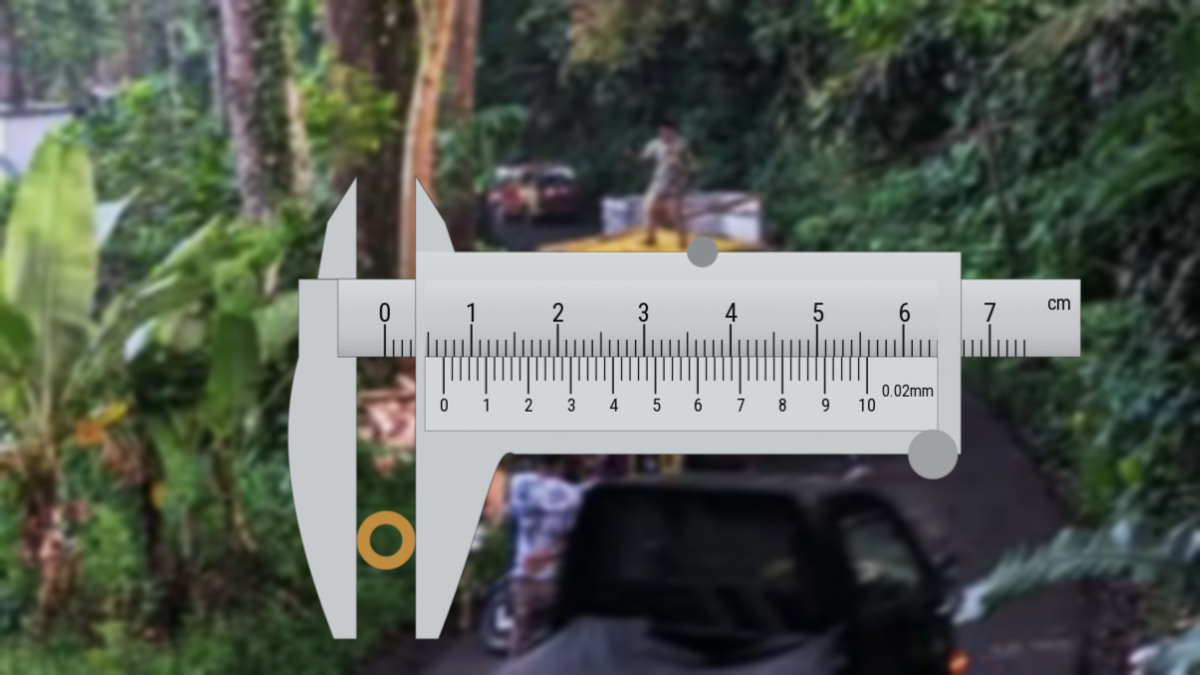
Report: 6.8 mm
